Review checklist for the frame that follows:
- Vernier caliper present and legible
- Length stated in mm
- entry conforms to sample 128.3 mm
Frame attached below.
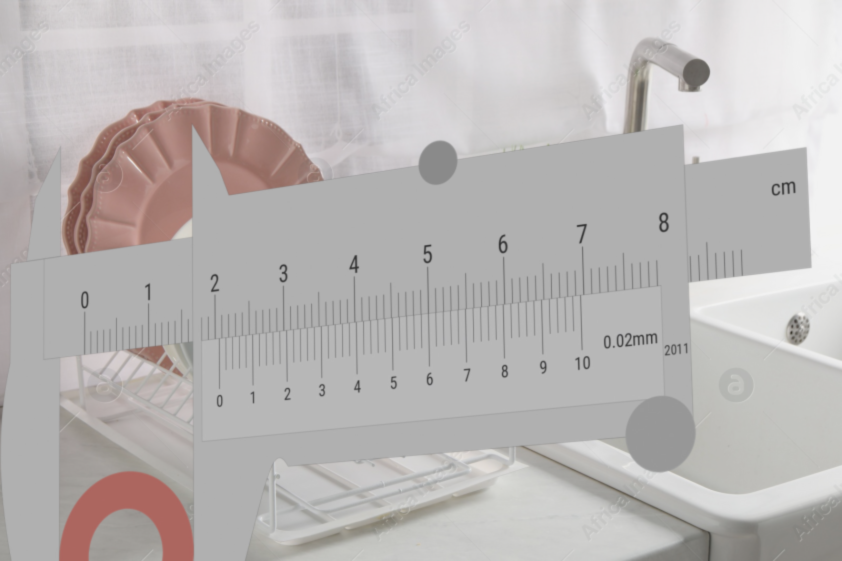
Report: 20.6 mm
